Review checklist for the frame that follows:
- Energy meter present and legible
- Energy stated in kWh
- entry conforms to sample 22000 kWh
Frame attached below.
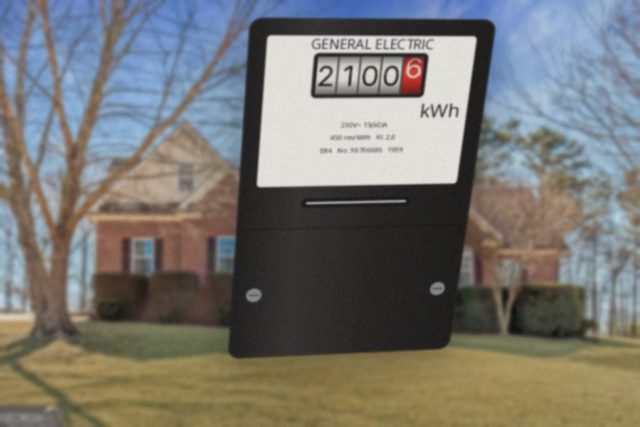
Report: 2100.6 kWh
